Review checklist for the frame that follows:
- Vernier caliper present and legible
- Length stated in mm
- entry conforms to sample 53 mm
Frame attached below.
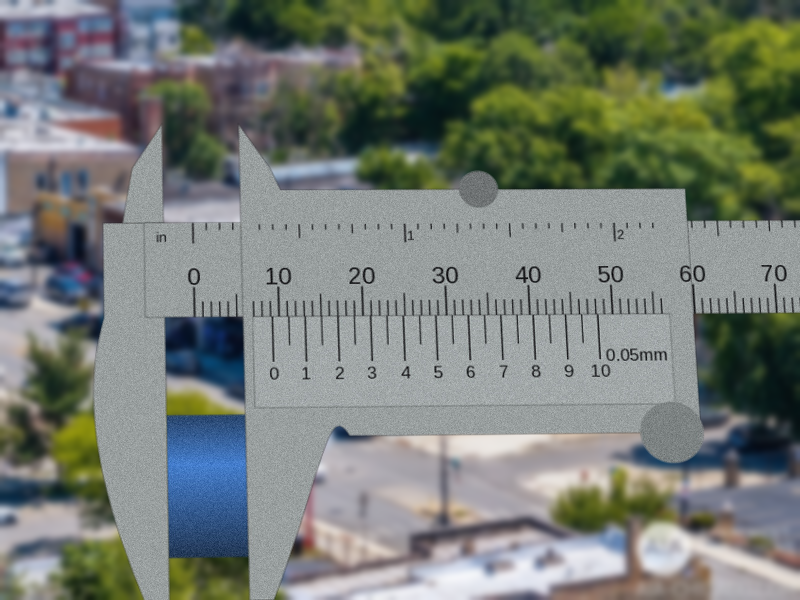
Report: 9.2 mm
